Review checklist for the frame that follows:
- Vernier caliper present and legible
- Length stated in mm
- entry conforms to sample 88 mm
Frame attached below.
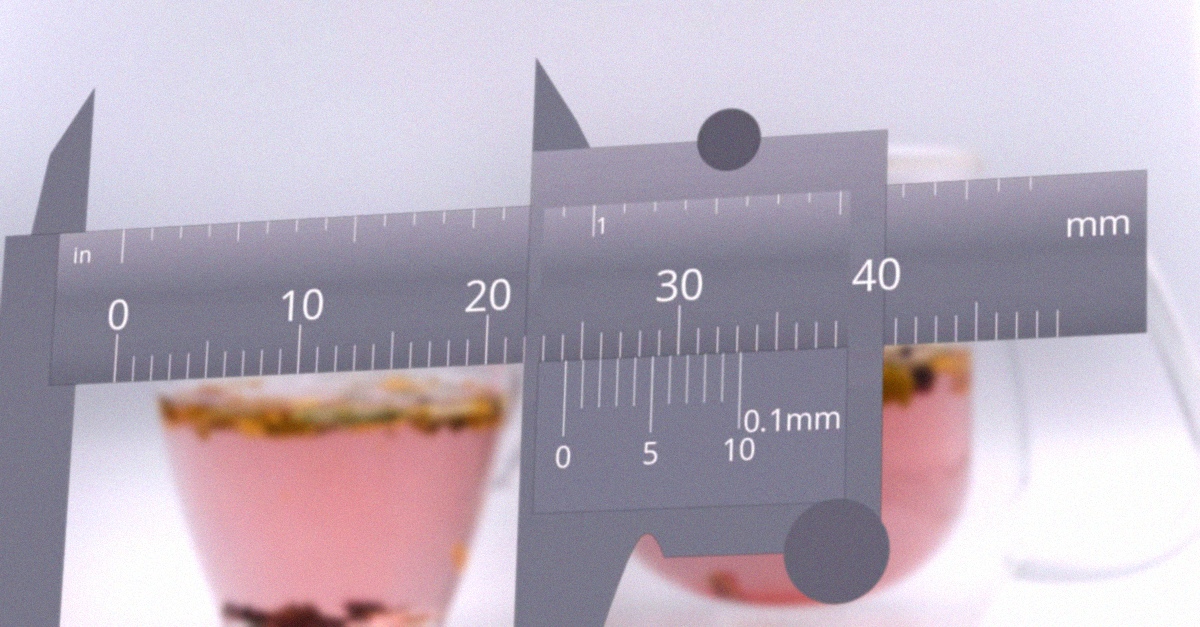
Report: 24.2 mm
